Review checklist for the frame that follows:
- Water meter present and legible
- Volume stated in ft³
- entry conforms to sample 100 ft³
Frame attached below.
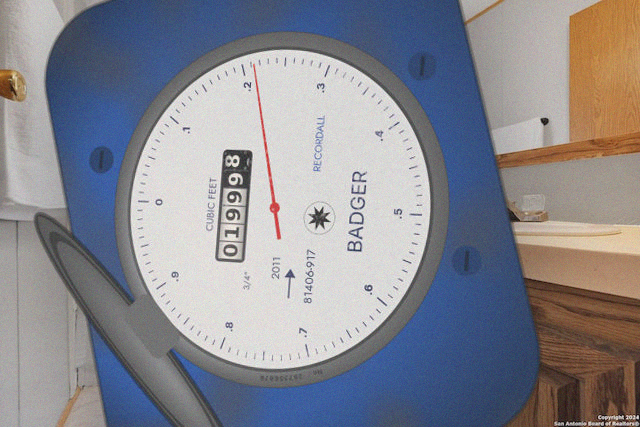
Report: 19998.21 ft³
